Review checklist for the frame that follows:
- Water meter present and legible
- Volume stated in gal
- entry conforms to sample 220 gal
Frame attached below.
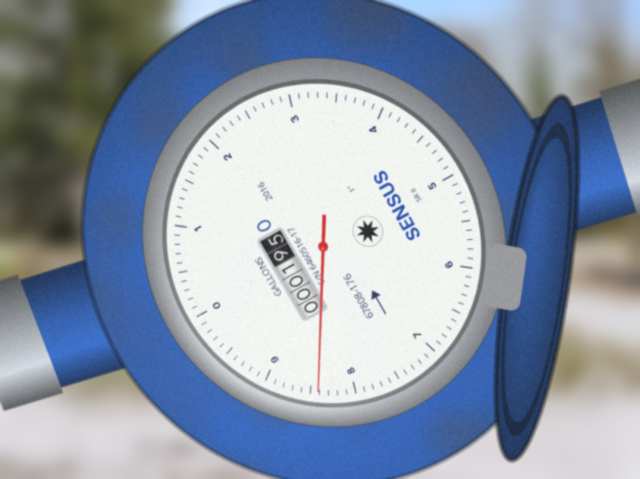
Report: 1948.4 gal
